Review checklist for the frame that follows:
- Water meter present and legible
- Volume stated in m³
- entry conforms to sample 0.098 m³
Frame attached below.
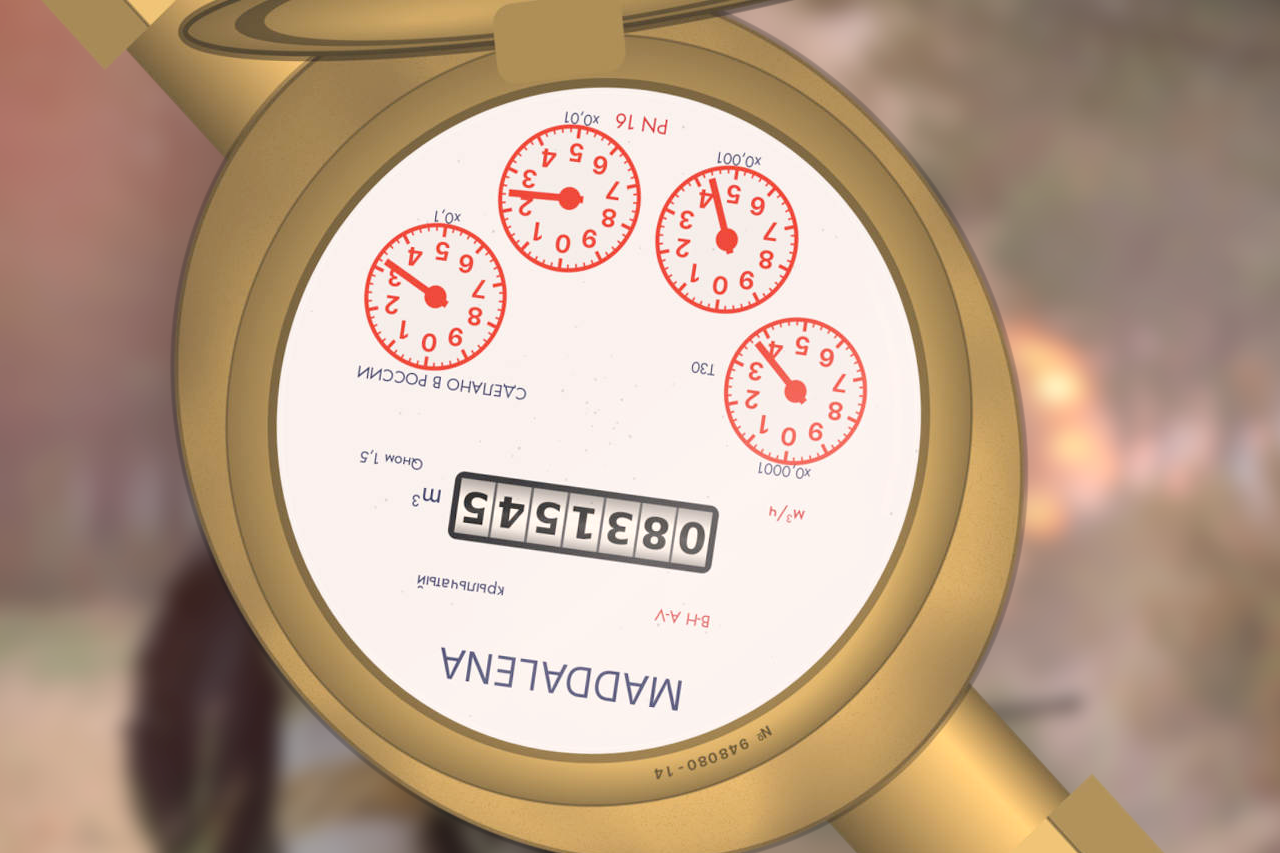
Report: 831545.3243 m³
